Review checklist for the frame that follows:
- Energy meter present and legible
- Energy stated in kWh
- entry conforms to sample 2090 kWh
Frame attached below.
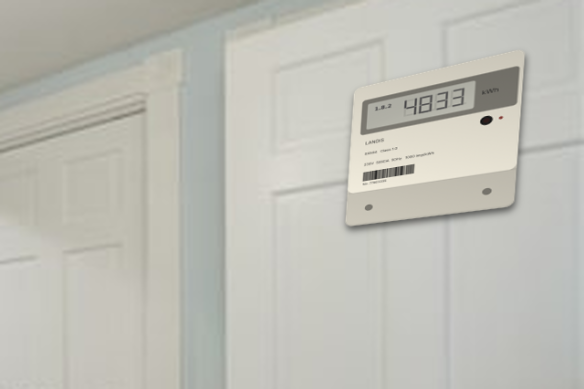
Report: 4833 kWh
